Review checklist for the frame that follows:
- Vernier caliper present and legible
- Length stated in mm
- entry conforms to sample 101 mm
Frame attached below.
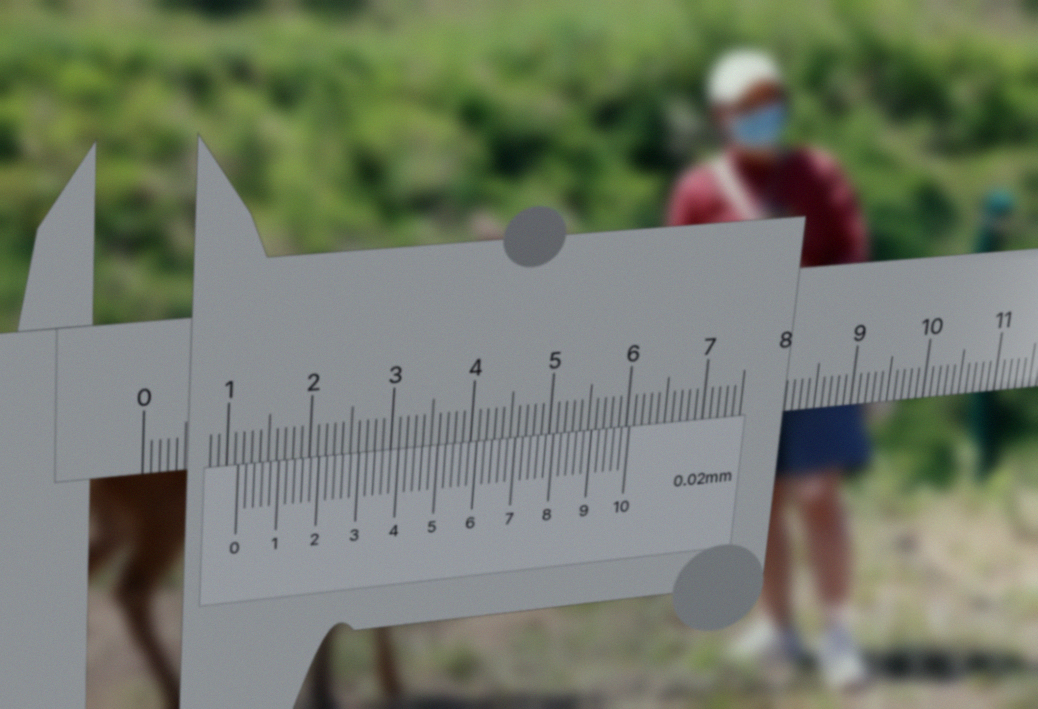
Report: 11.4 mm
